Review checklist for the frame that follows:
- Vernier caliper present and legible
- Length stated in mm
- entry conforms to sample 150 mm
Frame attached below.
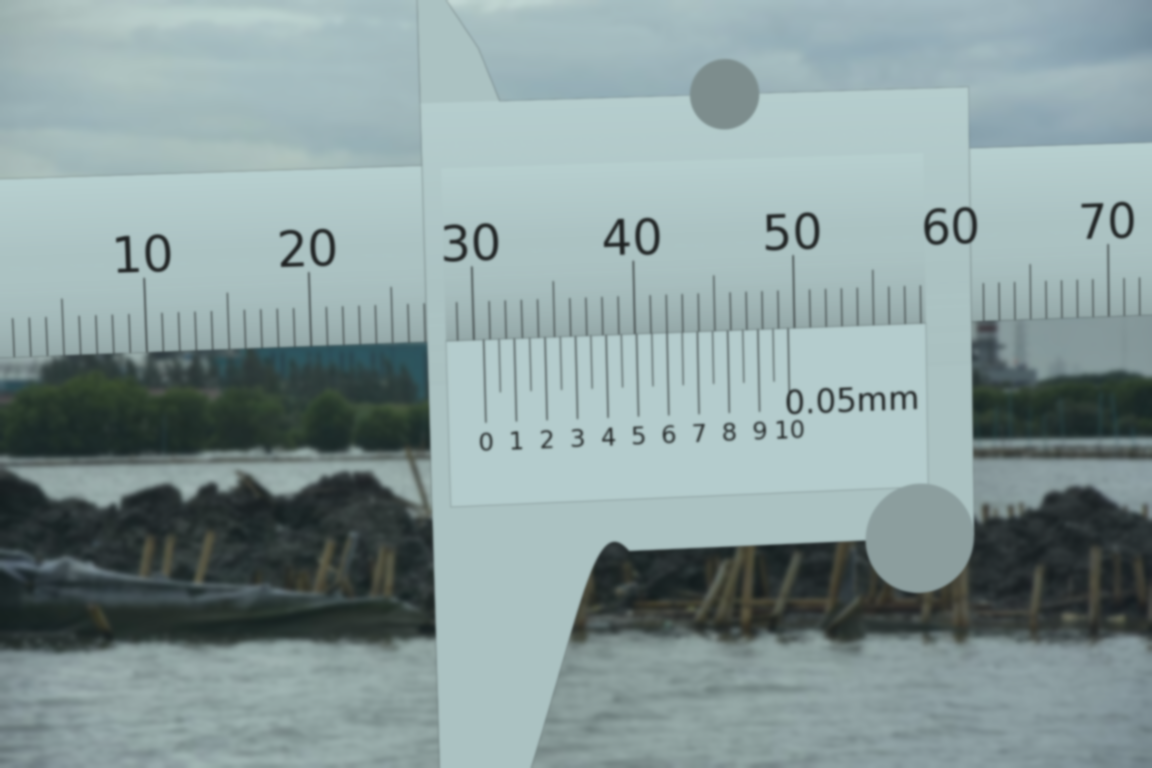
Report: 30.6 mm
